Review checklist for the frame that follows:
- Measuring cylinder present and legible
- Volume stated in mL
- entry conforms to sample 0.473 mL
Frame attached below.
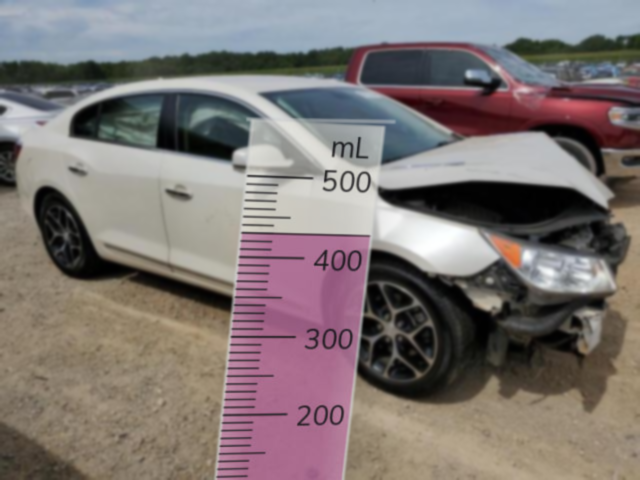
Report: 430 mL
